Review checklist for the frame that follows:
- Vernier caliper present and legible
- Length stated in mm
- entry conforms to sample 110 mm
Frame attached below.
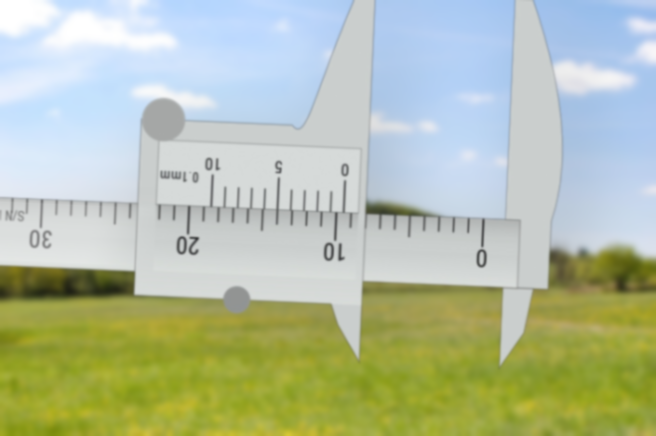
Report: 9.5 mm
